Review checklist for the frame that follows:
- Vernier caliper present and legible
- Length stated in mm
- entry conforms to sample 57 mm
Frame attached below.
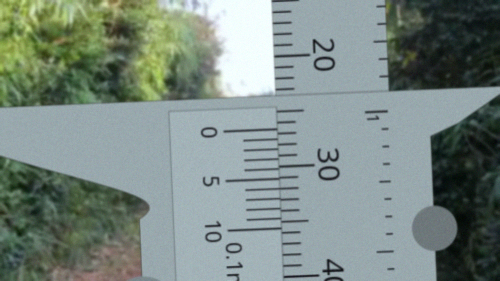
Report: 26.6 mm
